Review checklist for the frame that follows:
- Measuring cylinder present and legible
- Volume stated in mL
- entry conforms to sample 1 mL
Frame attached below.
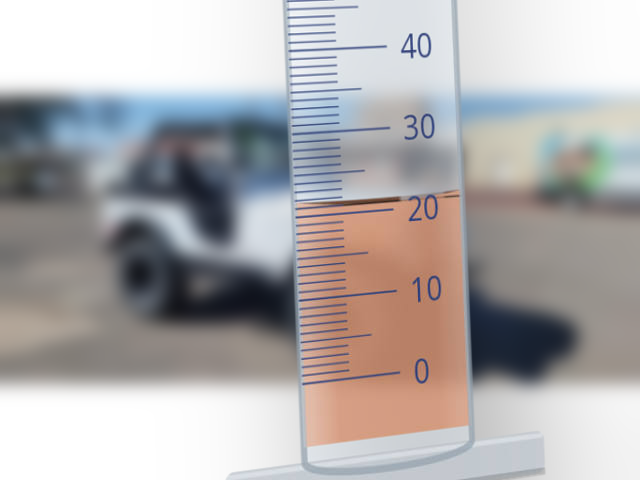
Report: 21 mL
